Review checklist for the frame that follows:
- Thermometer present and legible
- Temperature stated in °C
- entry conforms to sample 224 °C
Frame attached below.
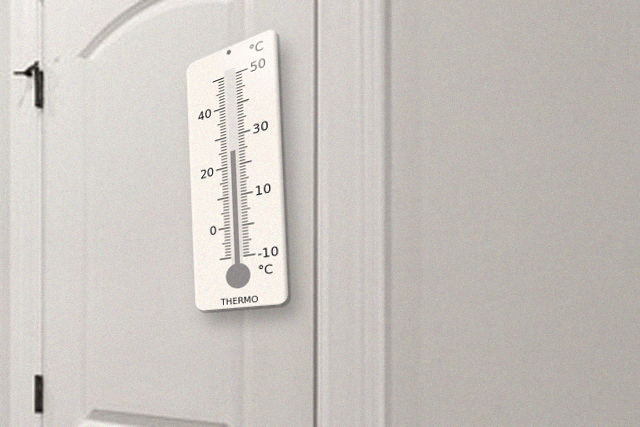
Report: 25 °C
